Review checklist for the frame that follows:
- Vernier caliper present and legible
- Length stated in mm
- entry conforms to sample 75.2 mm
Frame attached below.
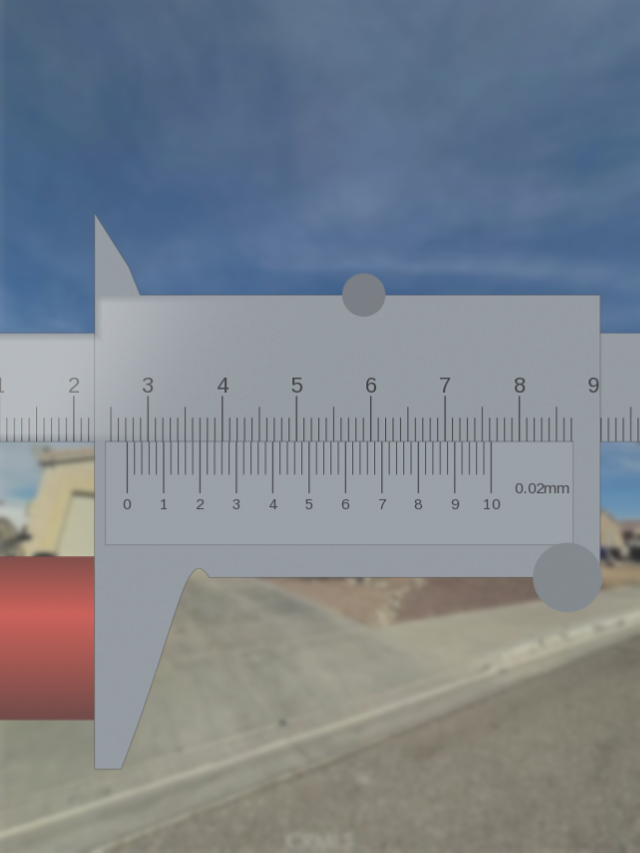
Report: 27.2 mm
